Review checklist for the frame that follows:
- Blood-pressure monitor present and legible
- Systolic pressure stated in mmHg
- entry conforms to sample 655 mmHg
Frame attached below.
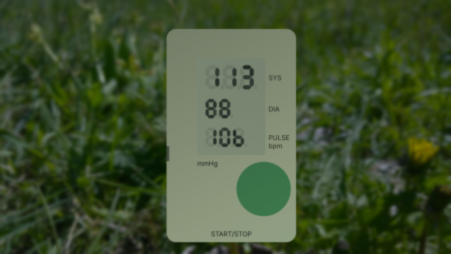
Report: 113 mmHg
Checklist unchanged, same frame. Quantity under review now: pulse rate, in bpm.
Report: 106 bpm
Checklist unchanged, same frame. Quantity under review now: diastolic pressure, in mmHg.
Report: 88 mmHg
